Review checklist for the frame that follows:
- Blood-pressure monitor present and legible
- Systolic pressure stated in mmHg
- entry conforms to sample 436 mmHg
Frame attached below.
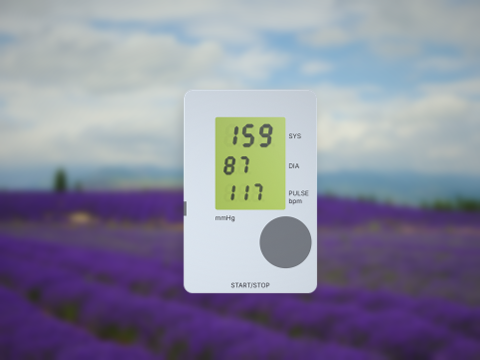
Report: 159 mmHg
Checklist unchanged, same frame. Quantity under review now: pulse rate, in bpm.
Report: 117 bpm
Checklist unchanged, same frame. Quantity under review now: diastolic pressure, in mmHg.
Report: 87 mmHg
